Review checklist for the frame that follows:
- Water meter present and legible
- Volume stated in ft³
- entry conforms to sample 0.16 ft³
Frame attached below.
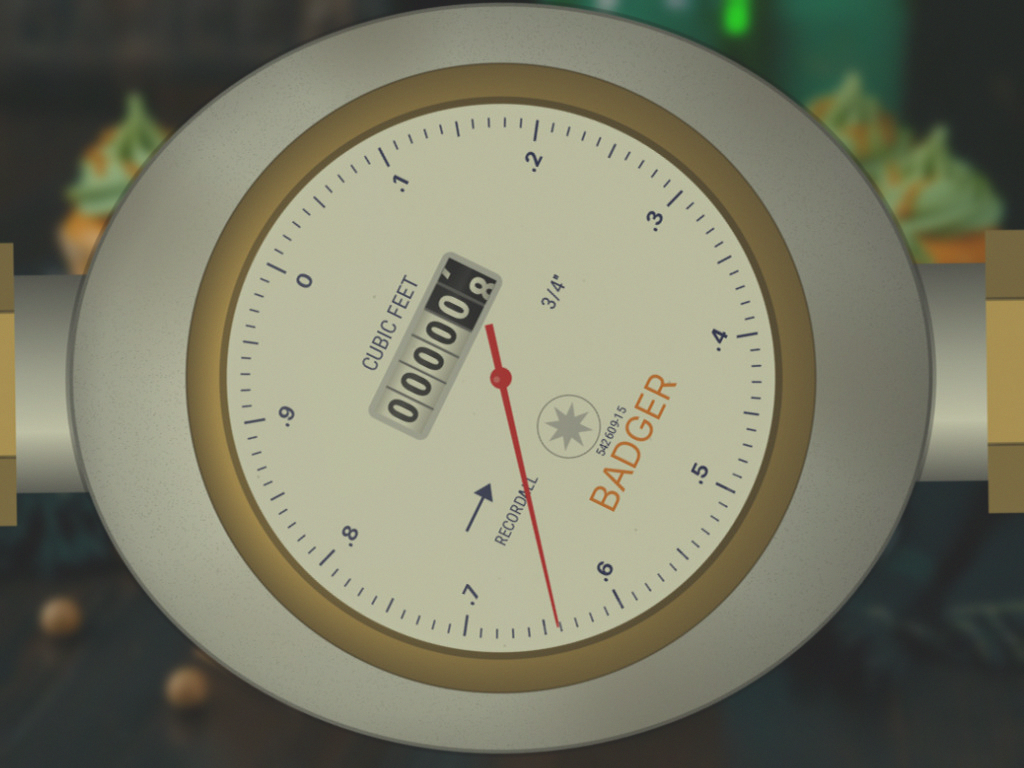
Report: 7.64 ft³
